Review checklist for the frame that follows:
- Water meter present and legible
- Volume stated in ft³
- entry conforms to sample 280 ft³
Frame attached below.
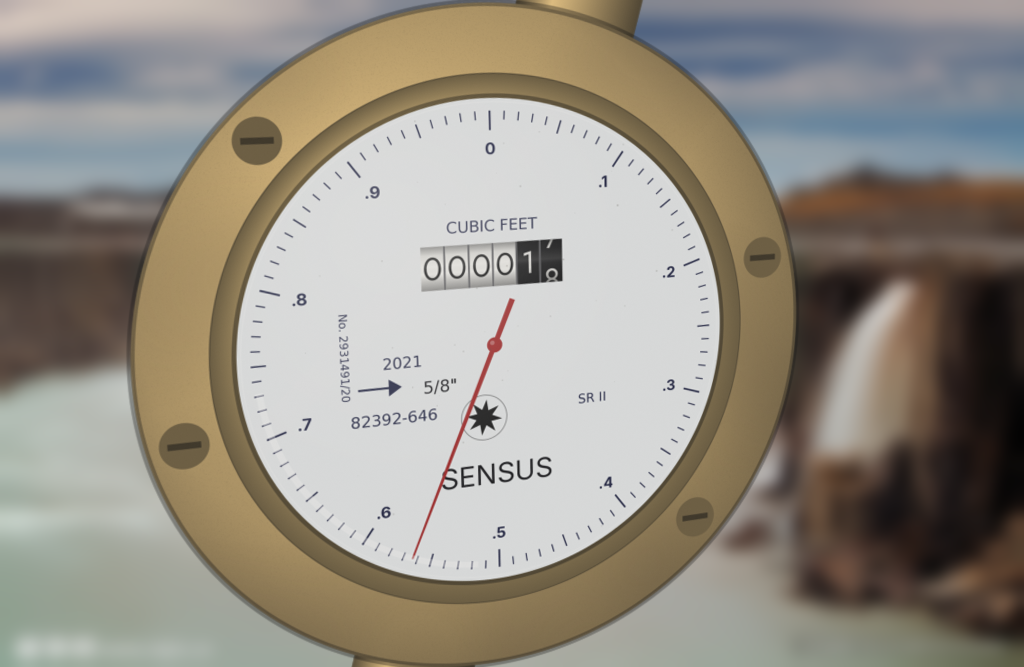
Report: 17.56 ft³
